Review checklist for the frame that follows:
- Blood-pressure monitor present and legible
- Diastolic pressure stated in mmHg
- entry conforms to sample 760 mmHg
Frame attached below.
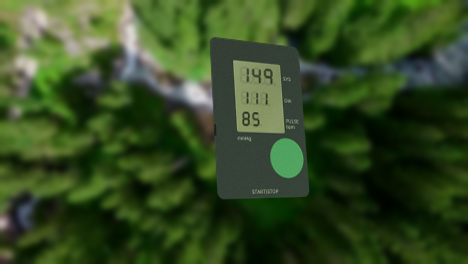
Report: 111 mmHg
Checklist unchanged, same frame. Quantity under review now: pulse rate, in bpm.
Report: 85 bpm
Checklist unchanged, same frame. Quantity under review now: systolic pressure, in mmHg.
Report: 149 mmHg
